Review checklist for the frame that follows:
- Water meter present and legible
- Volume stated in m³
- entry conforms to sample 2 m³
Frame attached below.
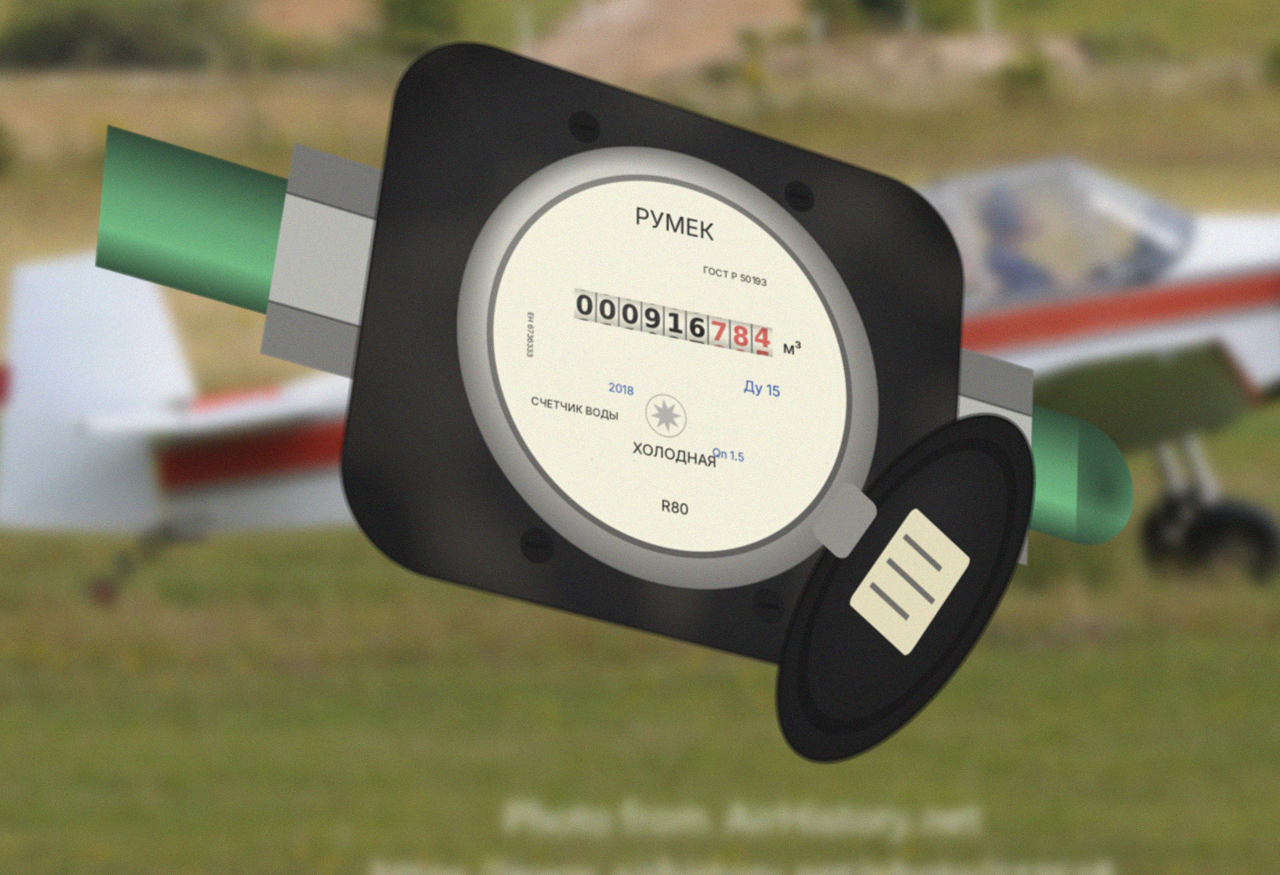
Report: 916.784 m³
